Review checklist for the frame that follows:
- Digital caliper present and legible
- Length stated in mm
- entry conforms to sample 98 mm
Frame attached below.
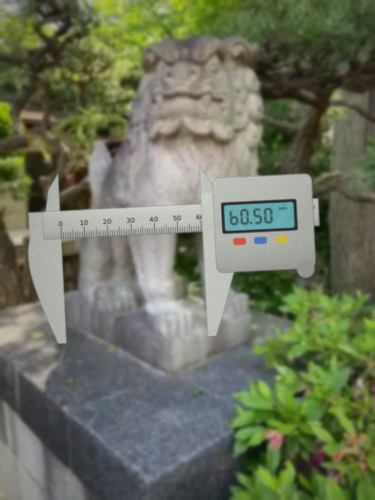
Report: 60.50 mm
